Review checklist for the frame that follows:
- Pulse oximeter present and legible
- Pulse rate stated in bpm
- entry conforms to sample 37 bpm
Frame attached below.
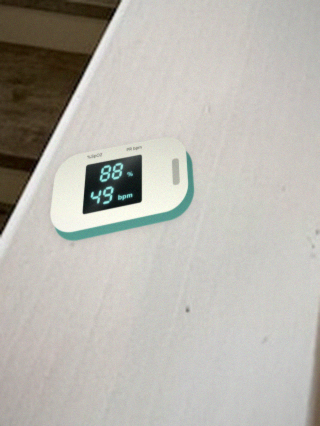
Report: 49 bpm
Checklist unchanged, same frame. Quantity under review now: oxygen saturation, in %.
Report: 88 %
